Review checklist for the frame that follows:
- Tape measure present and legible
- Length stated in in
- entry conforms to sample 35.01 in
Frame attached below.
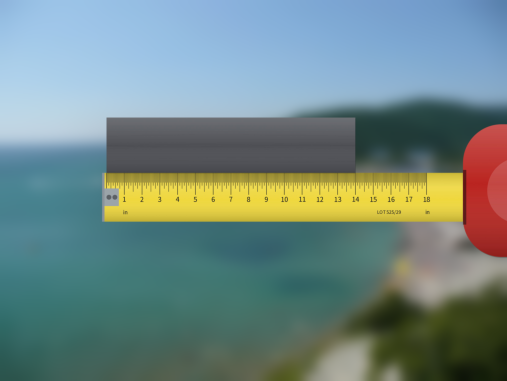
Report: 14 in
